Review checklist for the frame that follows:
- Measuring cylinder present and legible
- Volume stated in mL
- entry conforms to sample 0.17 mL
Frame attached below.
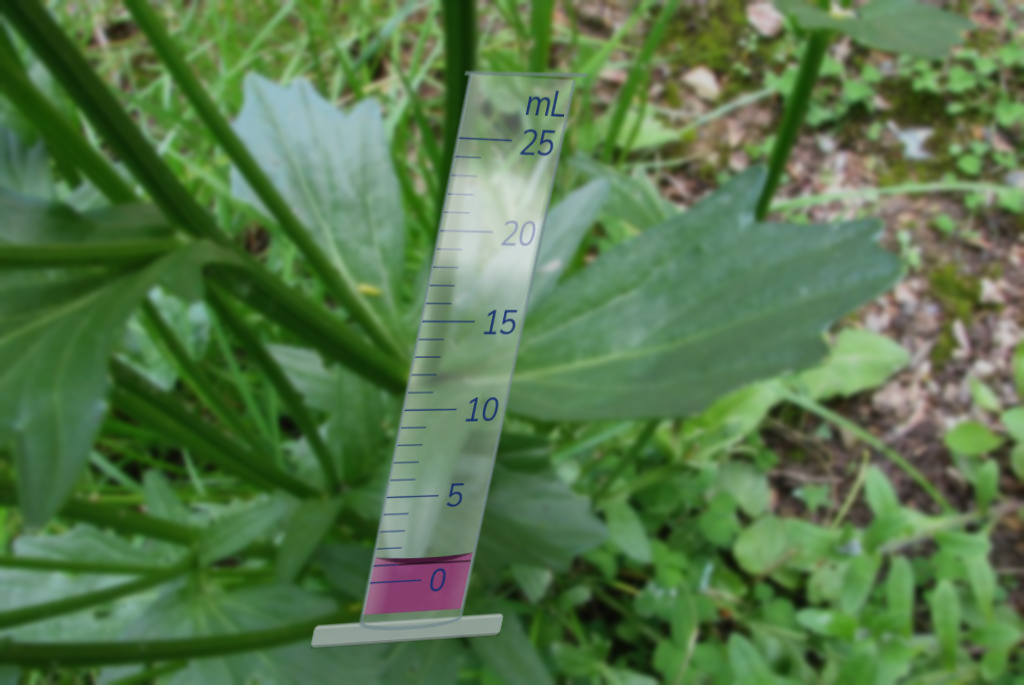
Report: 1 mL
